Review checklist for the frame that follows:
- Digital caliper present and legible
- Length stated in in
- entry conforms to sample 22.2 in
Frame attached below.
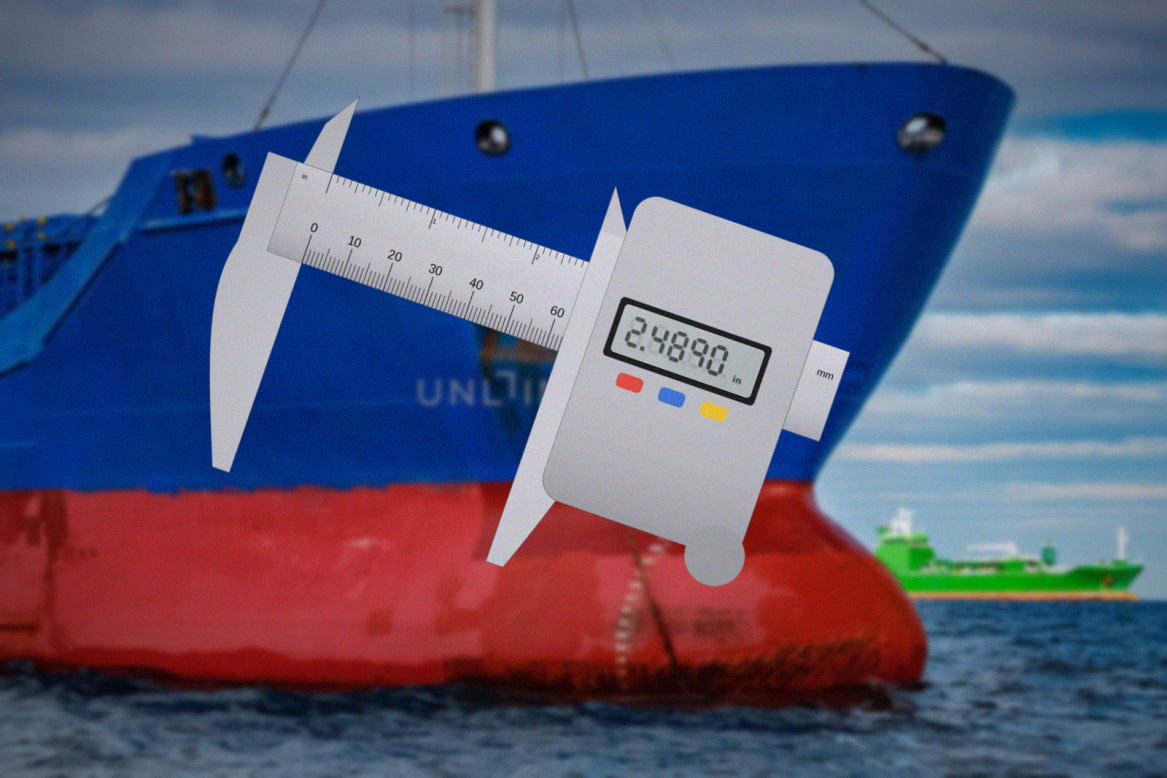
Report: 2.4890 in
